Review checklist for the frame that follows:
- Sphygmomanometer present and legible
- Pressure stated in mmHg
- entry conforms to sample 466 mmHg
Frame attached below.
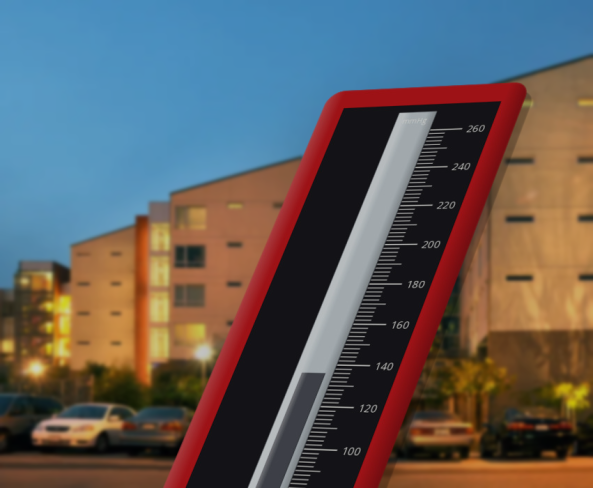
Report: 136 mmHg
